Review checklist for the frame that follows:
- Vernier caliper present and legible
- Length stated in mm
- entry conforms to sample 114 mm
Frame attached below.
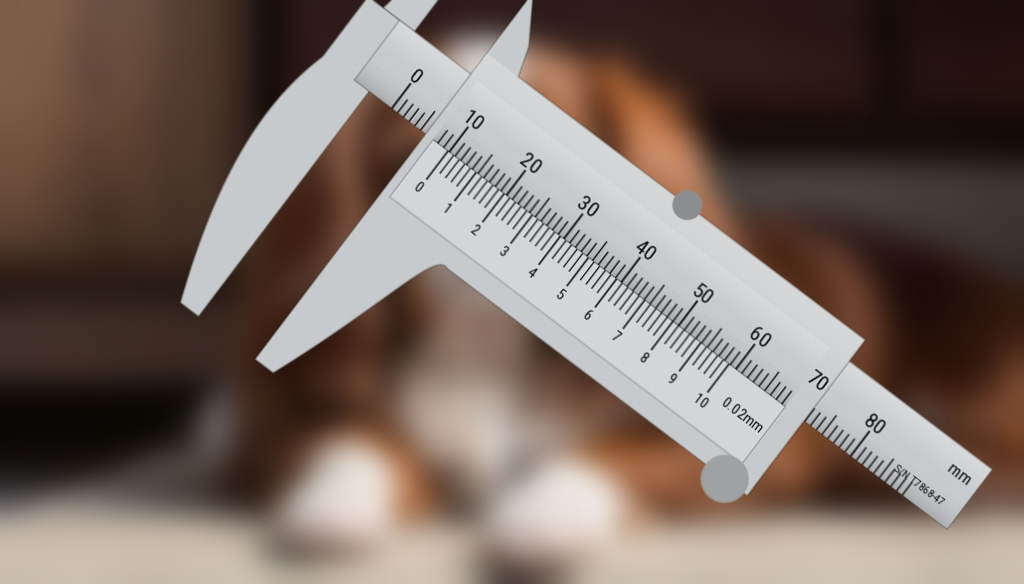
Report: 9.8 mm
